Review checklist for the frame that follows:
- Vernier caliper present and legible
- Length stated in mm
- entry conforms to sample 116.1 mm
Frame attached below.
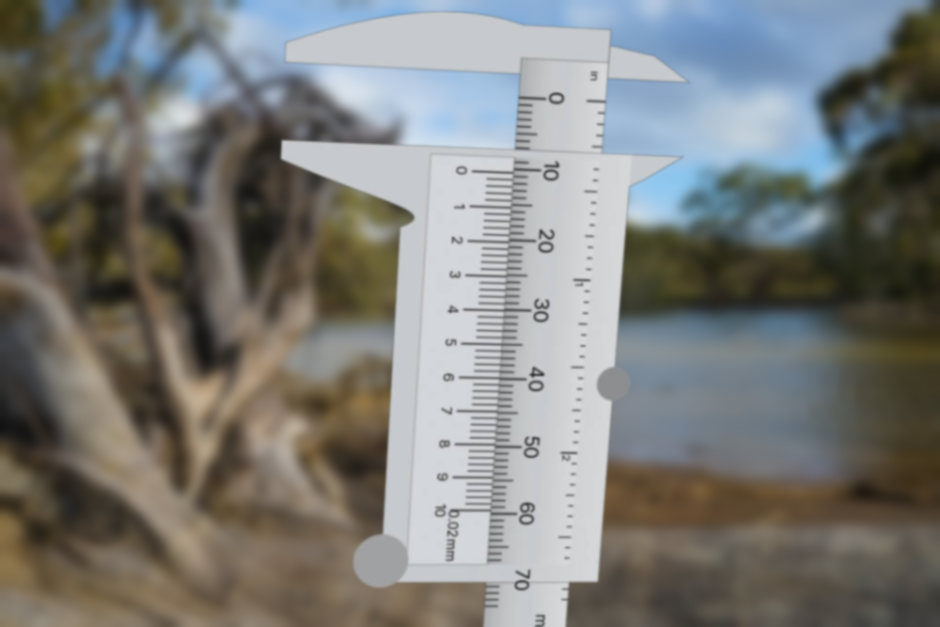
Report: 10.5 mm
